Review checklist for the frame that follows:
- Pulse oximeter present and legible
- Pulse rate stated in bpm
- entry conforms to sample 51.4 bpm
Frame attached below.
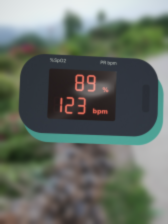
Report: 123 bpm
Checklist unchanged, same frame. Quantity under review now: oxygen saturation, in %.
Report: 89 %
